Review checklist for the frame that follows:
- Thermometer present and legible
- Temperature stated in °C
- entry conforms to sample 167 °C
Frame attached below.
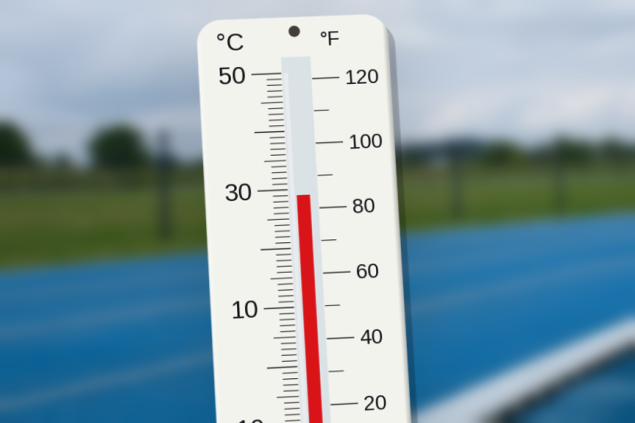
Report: 29 °C
